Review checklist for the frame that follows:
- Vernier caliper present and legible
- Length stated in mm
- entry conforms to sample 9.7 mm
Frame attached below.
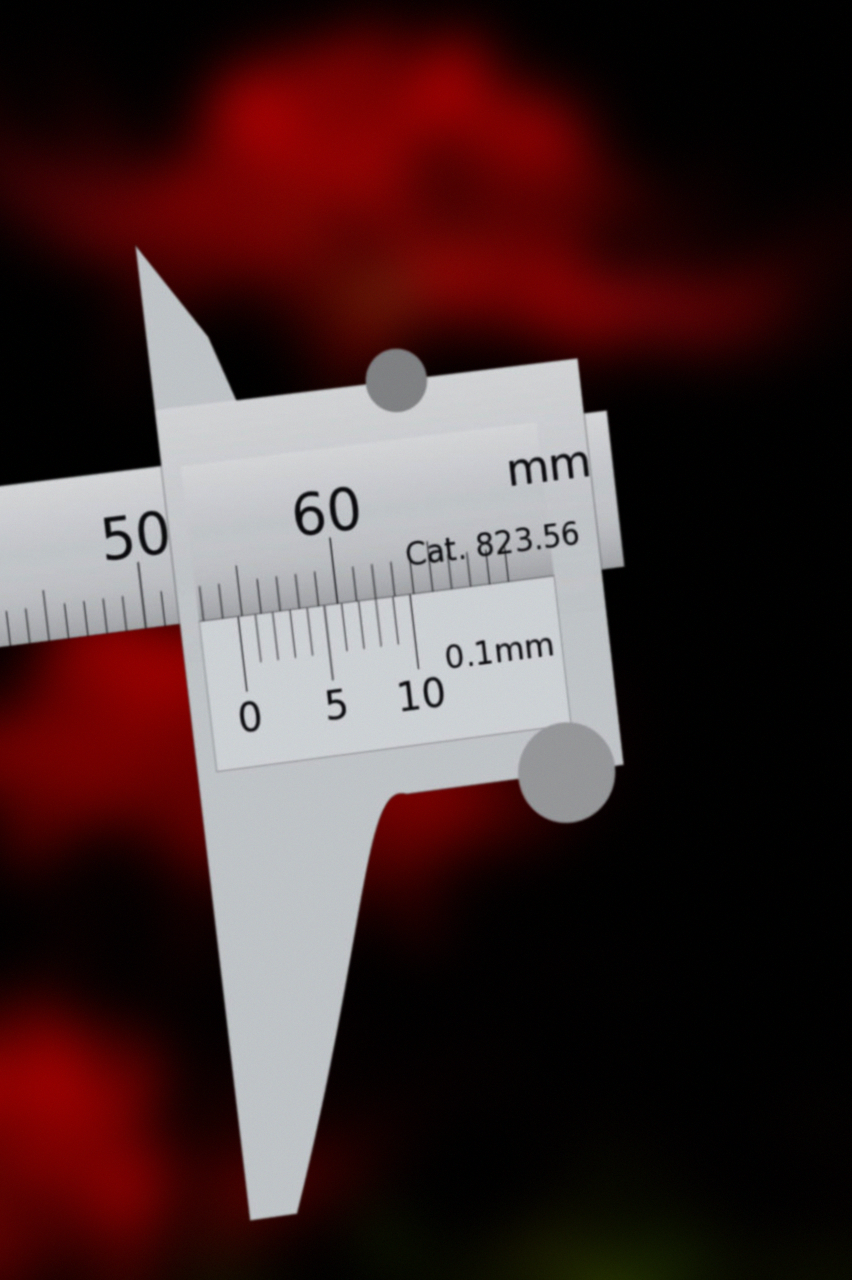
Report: 54.8 mm
